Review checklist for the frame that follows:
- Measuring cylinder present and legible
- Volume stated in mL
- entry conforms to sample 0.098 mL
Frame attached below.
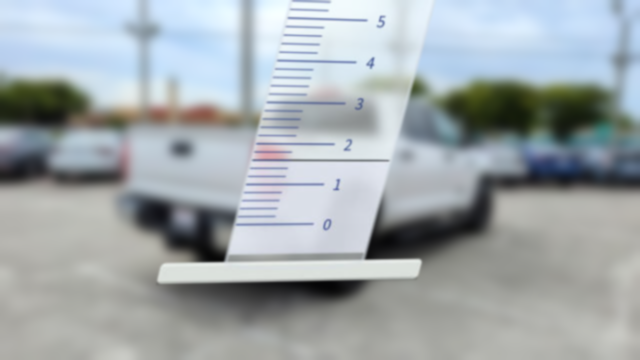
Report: 1.6 mL
